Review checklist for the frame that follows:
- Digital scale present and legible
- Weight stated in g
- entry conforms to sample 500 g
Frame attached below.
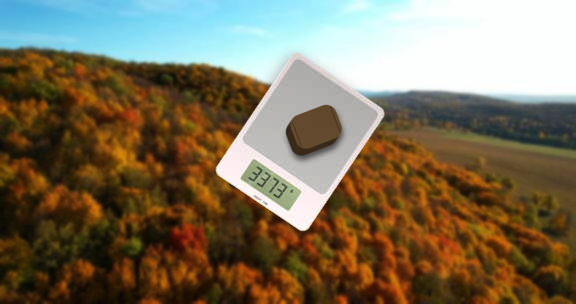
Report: 3373 g
